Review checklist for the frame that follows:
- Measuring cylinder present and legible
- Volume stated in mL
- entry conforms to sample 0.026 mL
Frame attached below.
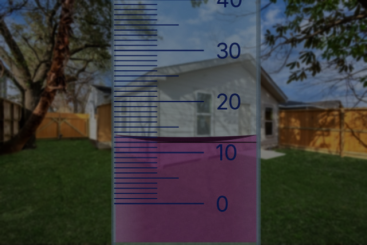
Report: 12 mL
